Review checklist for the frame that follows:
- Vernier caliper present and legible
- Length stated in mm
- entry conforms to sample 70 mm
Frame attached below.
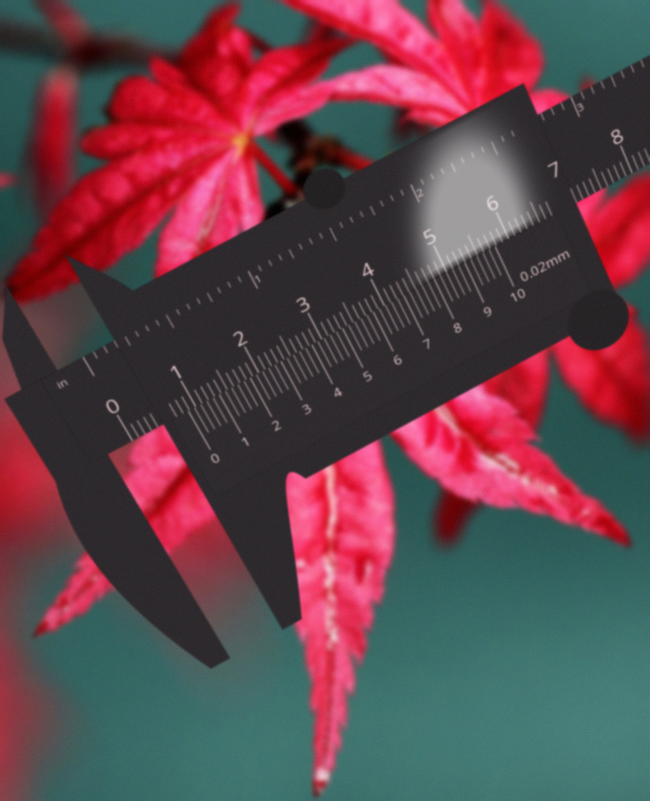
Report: 8.8 mm
